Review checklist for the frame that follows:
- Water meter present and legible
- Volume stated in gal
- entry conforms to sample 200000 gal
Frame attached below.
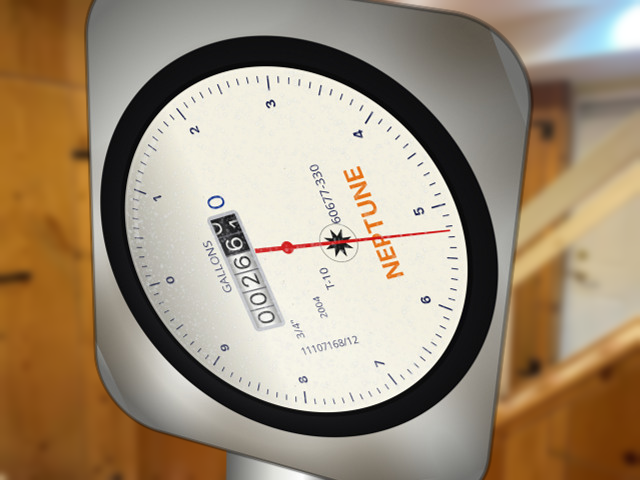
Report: 26605.2 gal
